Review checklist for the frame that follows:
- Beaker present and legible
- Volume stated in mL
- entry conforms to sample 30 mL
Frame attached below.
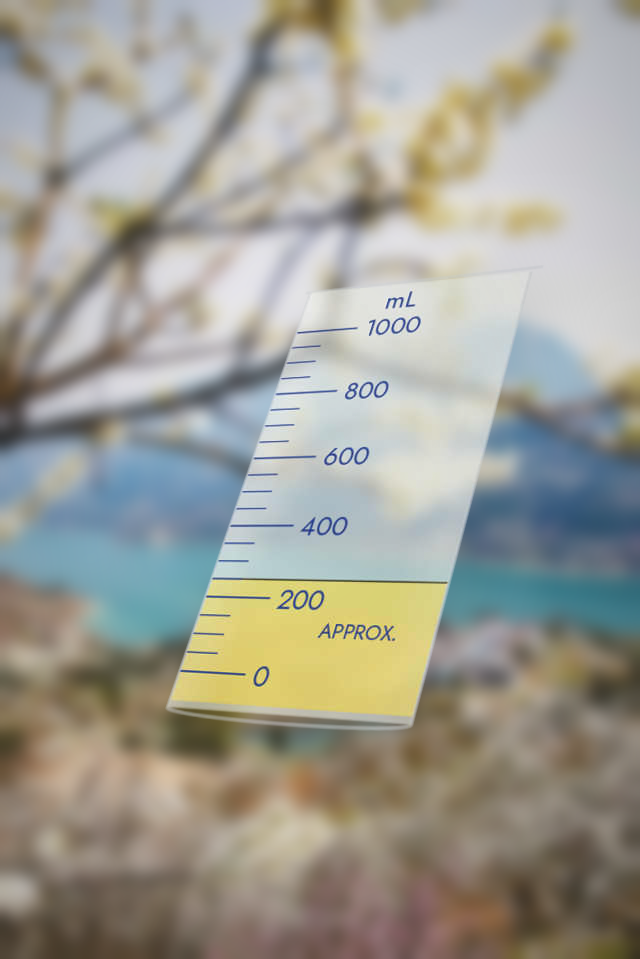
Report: 250 mL
